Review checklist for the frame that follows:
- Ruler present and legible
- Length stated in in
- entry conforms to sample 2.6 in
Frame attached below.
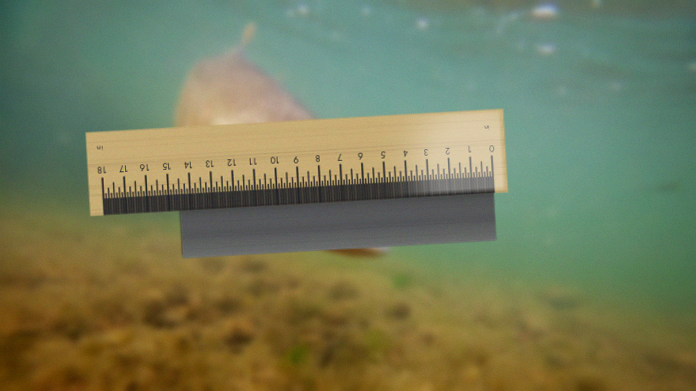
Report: 14.5 in
